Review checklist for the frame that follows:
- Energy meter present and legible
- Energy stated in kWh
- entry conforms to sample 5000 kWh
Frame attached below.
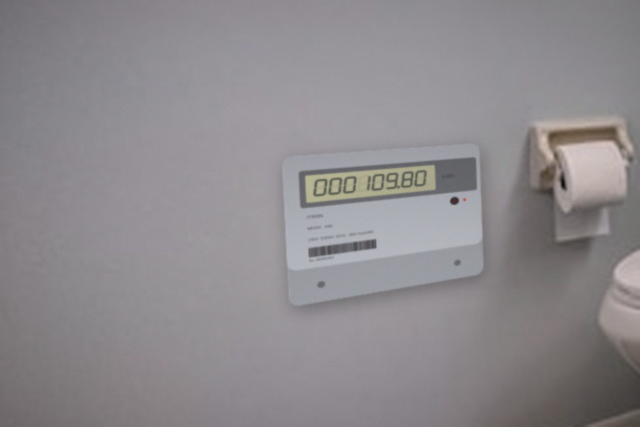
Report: 109.80 kWh
